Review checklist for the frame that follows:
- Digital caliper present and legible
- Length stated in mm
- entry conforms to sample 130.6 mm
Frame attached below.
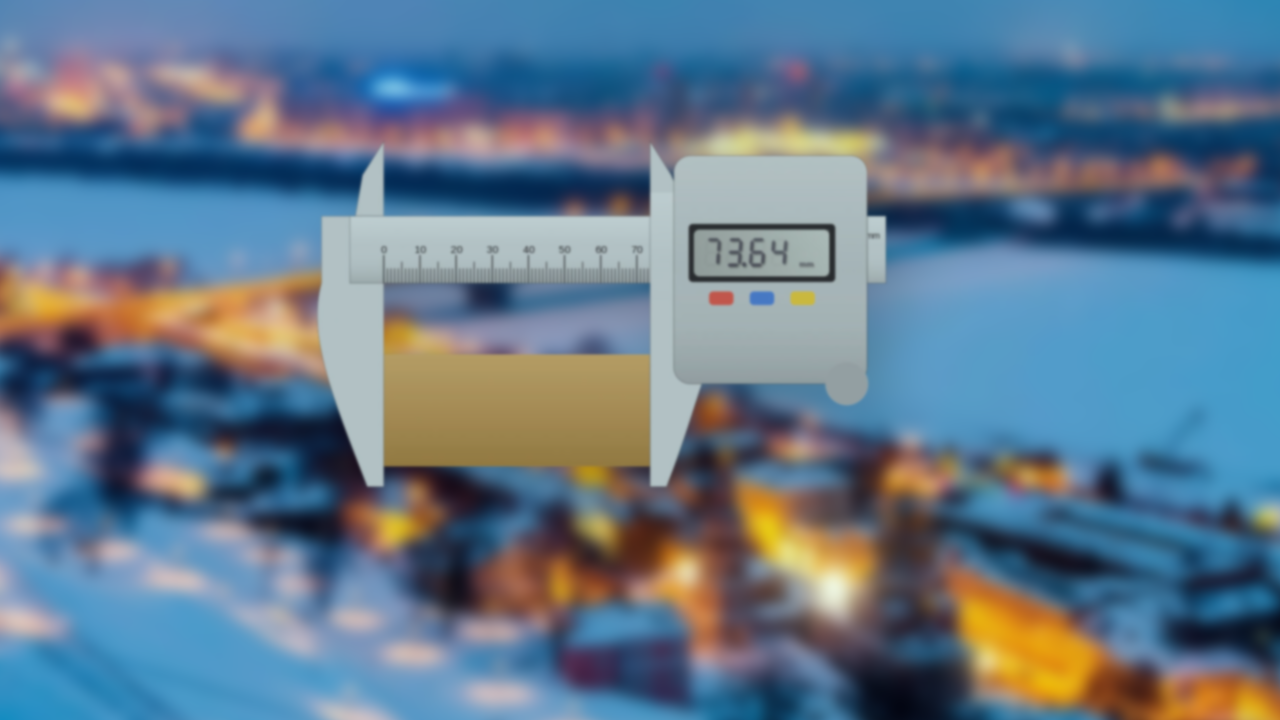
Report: 73.64 mm
